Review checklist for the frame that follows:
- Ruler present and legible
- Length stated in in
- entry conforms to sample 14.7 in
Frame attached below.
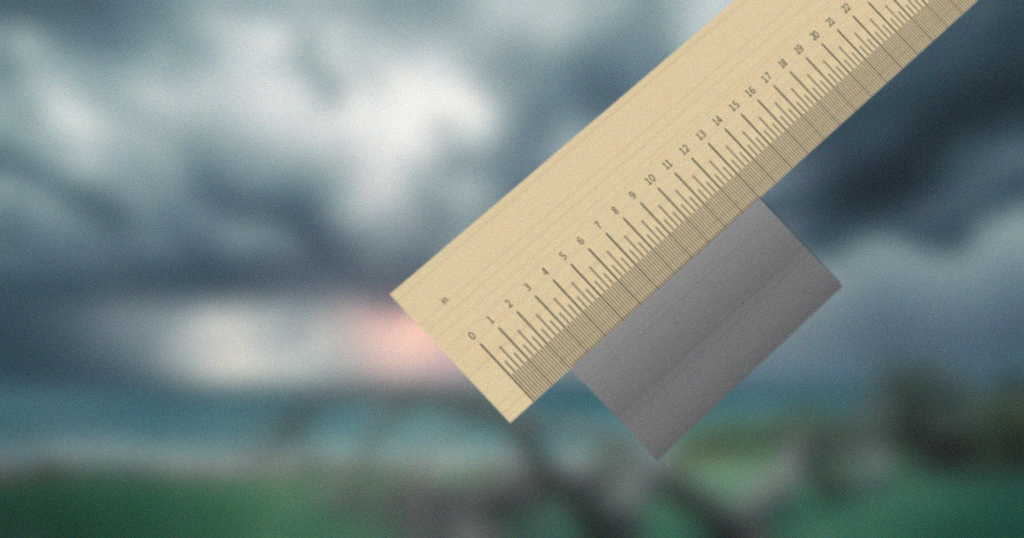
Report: 11 in
